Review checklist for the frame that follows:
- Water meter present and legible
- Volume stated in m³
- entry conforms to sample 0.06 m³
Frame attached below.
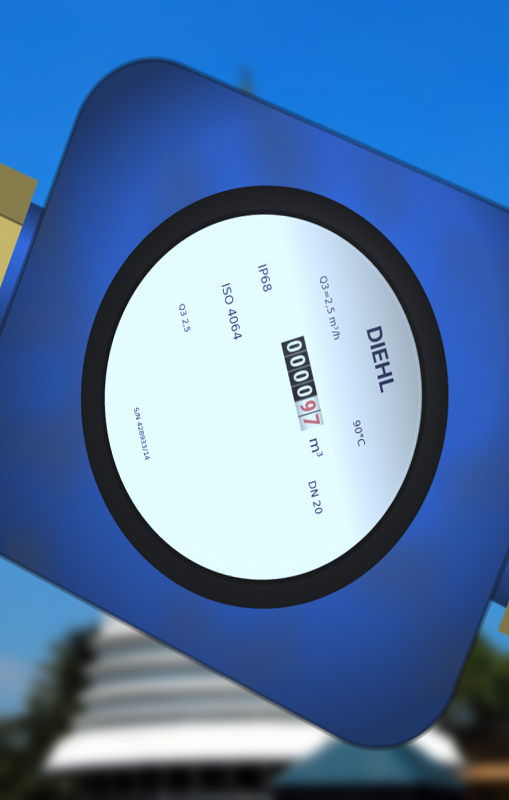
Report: 0.97 m³
